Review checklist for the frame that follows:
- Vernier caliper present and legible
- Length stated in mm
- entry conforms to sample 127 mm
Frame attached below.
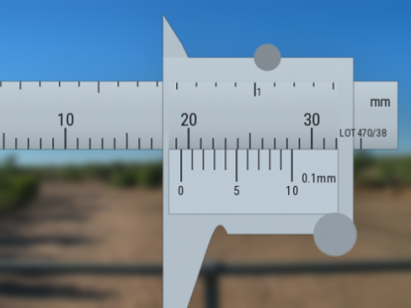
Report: 19.4 mm
